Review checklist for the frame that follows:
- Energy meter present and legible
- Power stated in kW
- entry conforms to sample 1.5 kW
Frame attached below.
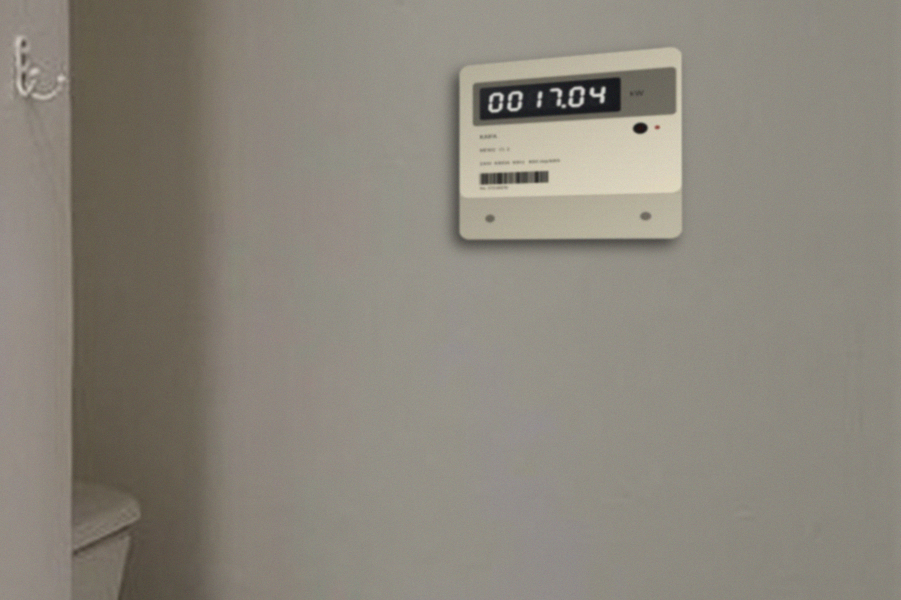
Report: 17.04 kW
